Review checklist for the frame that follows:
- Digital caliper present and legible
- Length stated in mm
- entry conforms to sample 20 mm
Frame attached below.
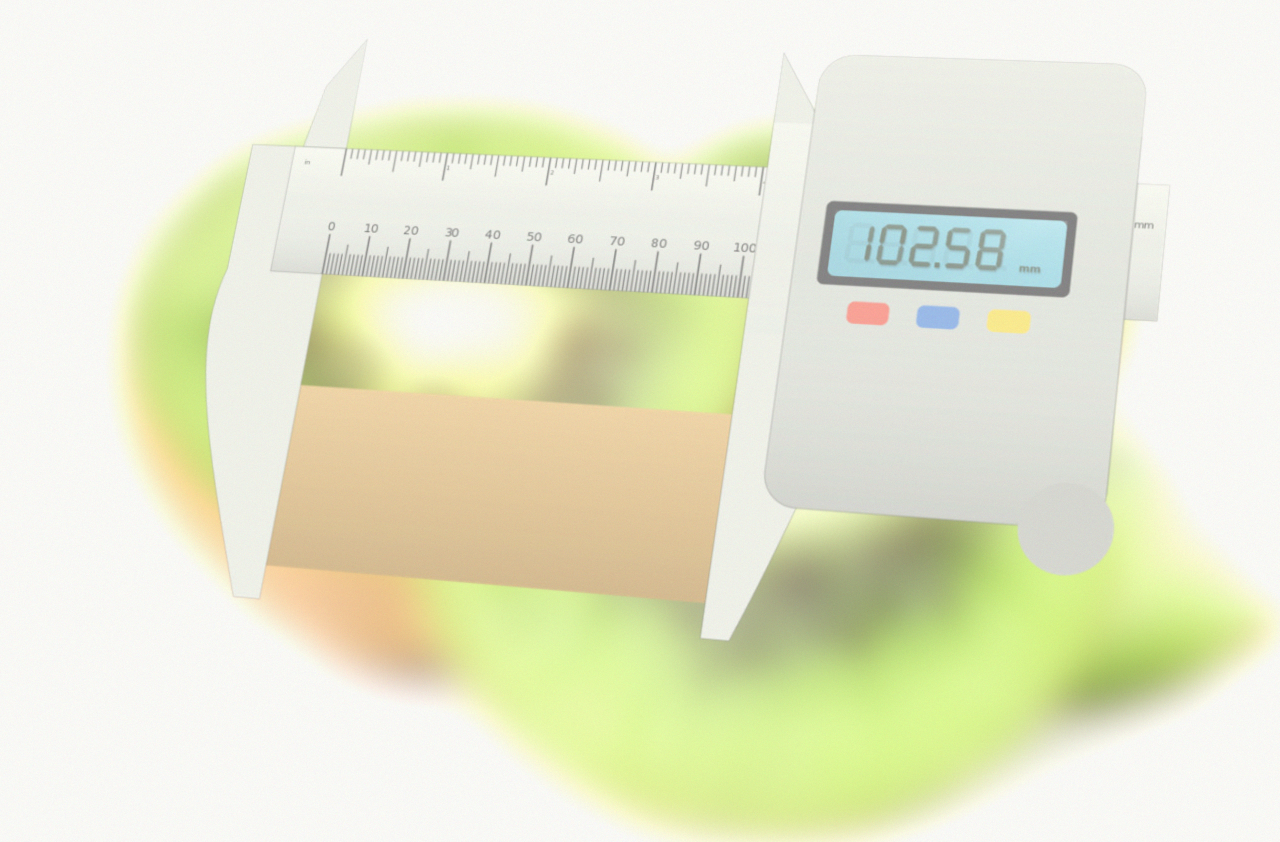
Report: 102.58 mm
